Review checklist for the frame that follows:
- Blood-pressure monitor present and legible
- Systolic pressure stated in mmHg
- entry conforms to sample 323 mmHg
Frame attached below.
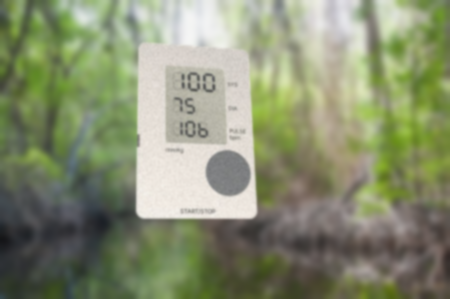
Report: 100 mmHg
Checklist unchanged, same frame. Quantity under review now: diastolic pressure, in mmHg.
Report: 75 mmHg
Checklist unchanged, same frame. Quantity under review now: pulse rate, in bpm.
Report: 106 bpm
